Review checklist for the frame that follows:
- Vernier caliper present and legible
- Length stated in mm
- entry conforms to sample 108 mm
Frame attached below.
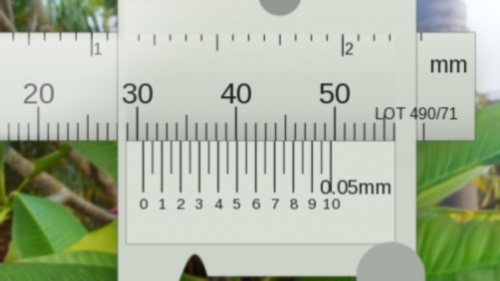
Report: 30.6 mm
